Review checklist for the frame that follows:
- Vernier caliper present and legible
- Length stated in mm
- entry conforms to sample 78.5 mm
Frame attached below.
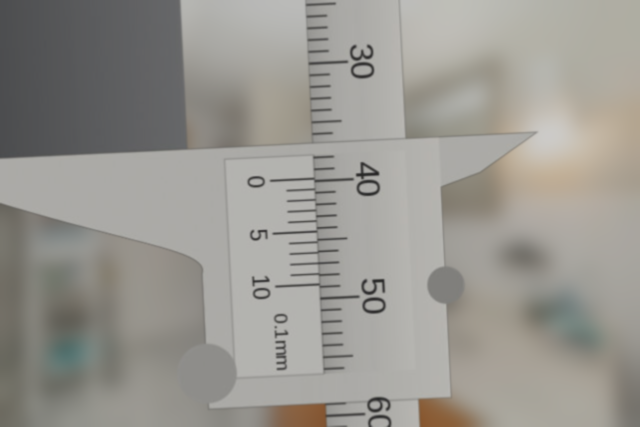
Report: 39.8 mm
